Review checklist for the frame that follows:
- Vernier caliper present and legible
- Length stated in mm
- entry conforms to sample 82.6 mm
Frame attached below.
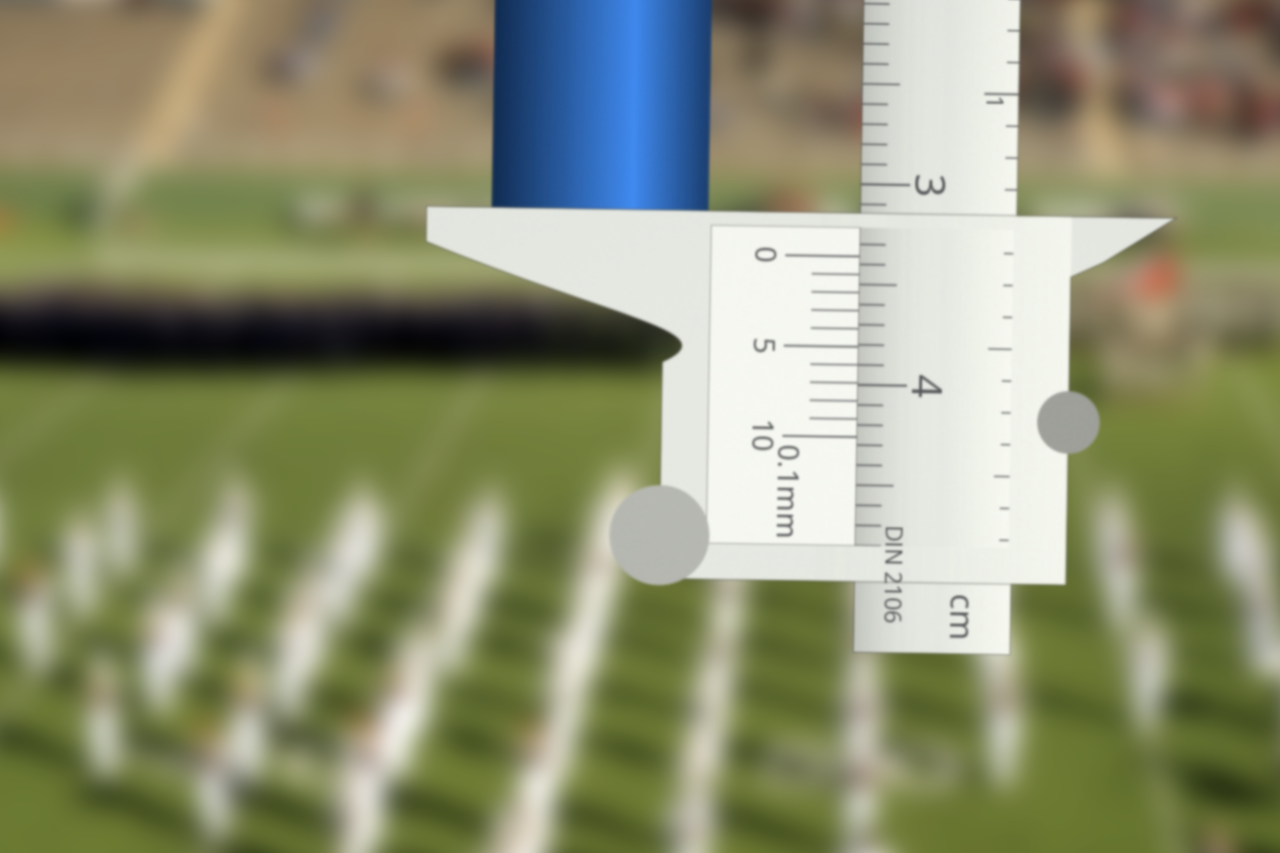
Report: 33.6 mm
